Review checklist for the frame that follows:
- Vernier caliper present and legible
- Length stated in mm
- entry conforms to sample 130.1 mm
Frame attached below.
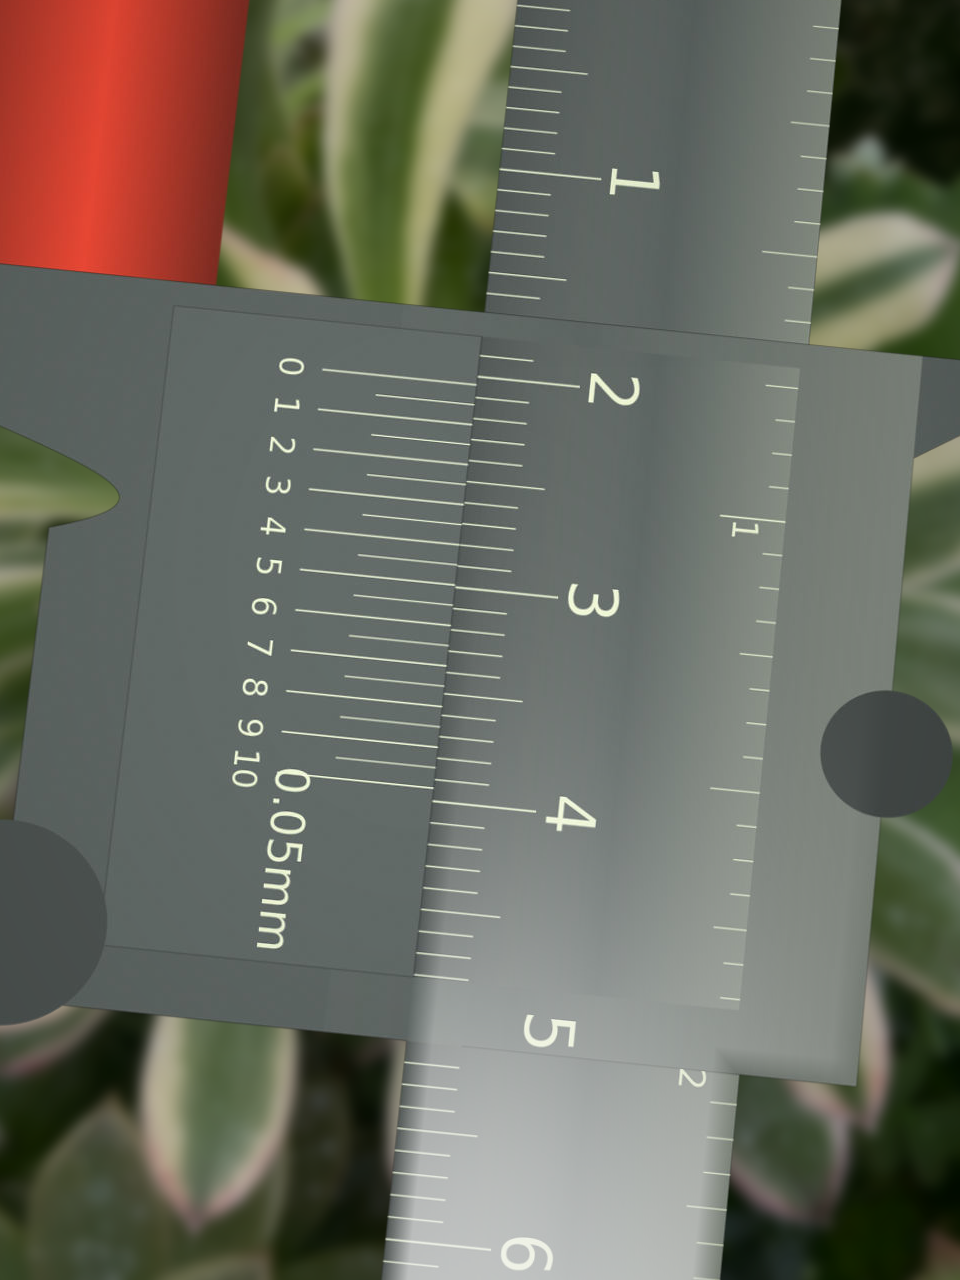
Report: 20.4 mm
